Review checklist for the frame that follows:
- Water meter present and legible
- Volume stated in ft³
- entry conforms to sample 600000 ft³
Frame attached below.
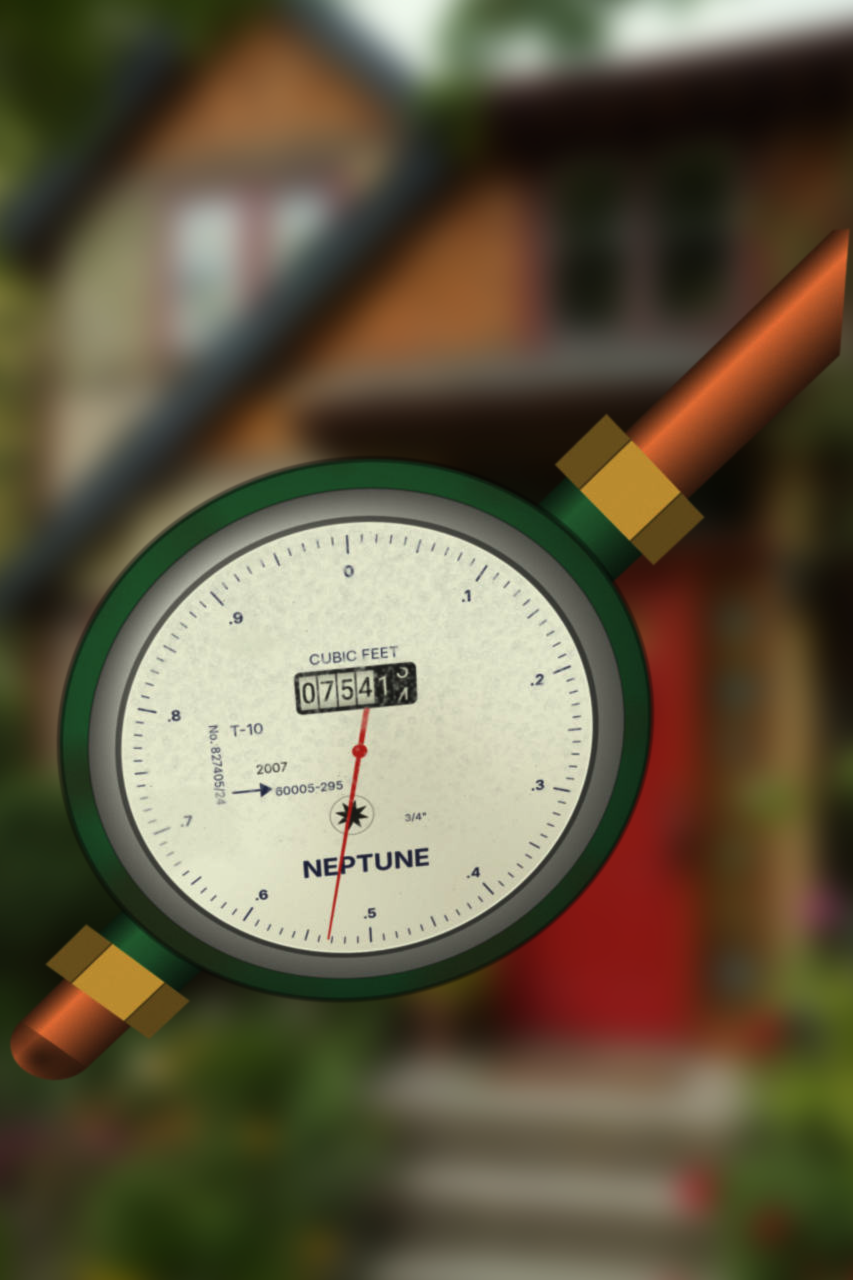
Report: 75413.53 ft³
